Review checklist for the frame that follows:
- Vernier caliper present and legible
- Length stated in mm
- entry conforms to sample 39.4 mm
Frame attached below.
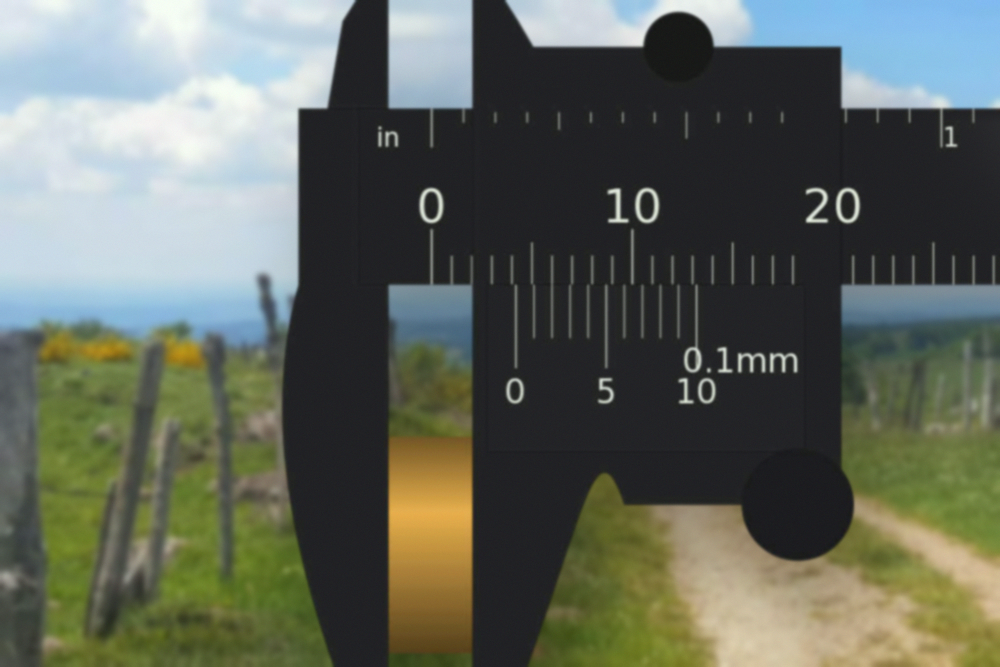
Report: 4.2 mm
